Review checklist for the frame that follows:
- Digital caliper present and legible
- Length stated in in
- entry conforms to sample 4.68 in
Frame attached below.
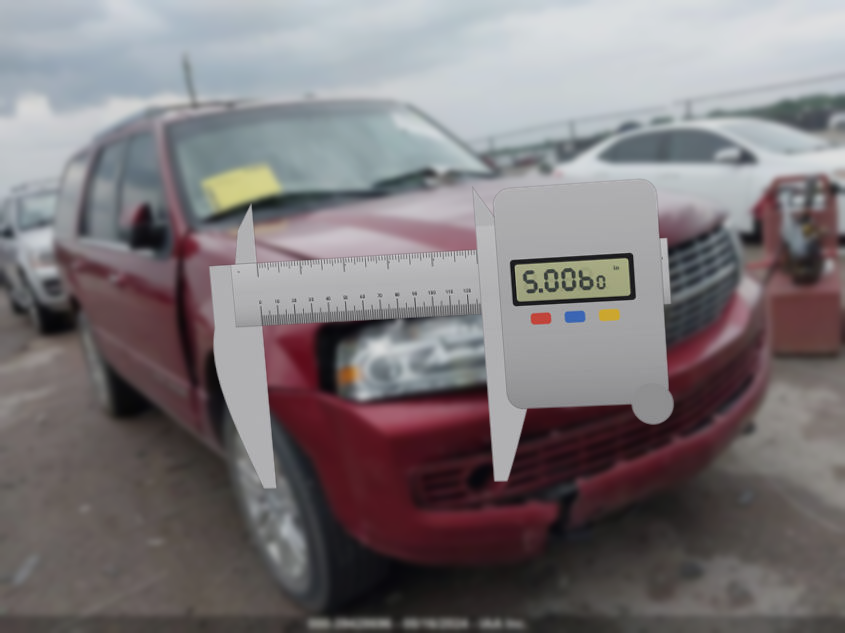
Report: 5.0060 in
